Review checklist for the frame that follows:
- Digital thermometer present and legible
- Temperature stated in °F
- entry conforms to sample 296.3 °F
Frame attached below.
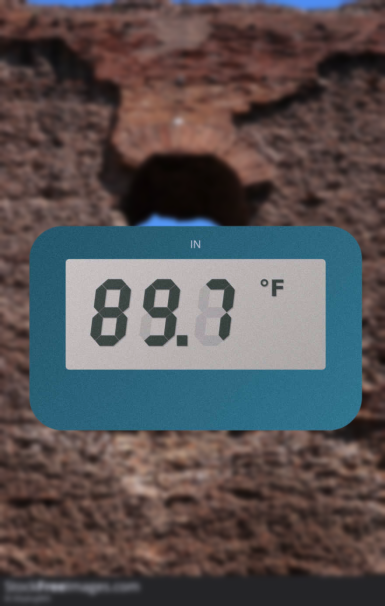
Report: 89.7 °F
